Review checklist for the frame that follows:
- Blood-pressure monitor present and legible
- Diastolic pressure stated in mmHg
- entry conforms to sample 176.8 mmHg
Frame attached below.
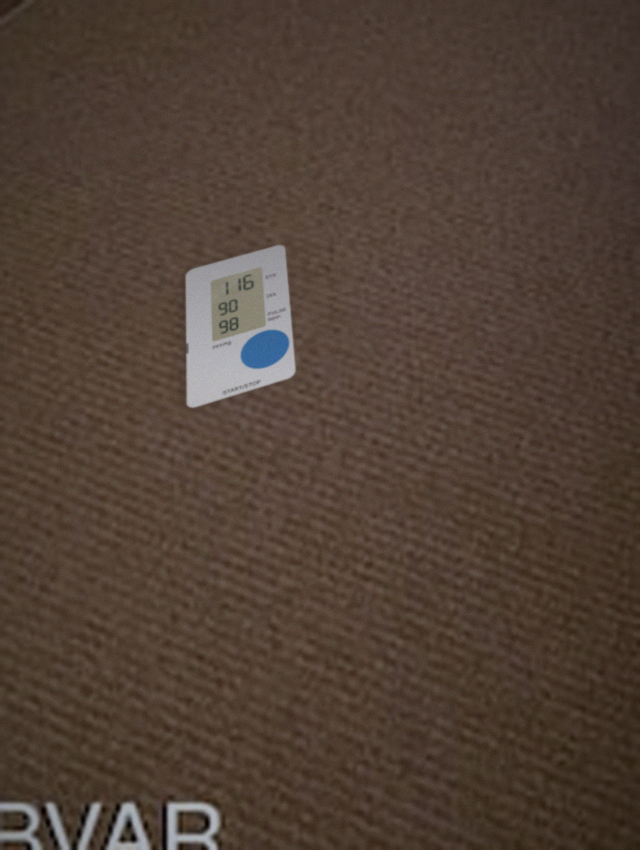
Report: 90 mmHg
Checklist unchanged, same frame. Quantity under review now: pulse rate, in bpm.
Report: 98 bpm
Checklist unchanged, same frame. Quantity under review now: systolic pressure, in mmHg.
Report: 116 mmHg
